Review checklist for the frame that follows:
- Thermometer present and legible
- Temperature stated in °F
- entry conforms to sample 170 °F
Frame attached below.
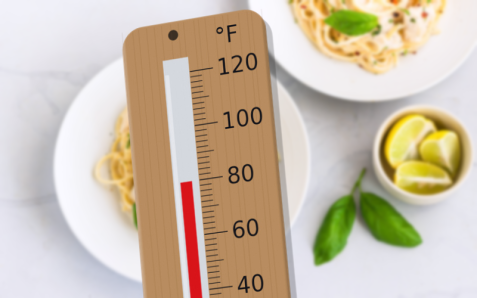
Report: 80 °F
